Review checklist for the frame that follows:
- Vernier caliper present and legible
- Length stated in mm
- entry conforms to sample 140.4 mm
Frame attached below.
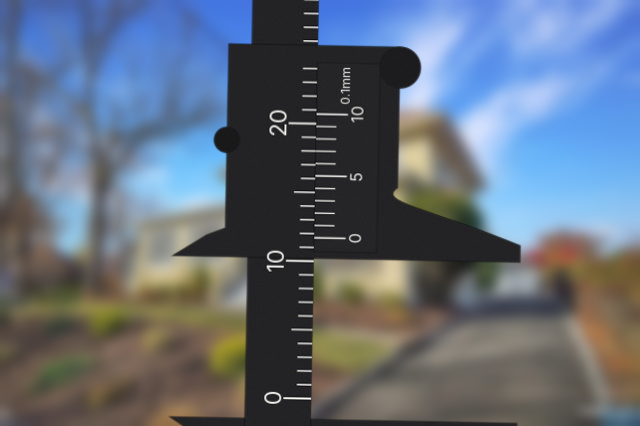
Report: 11.7 mm
